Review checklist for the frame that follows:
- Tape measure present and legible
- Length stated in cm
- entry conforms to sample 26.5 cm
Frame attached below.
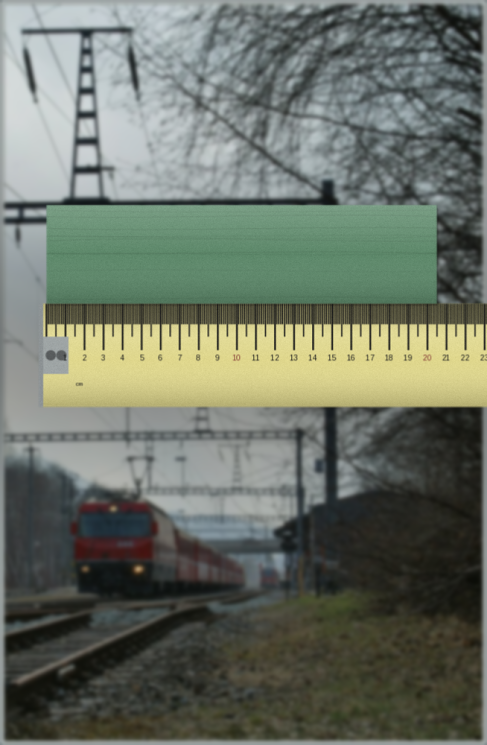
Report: 20.5 cm
